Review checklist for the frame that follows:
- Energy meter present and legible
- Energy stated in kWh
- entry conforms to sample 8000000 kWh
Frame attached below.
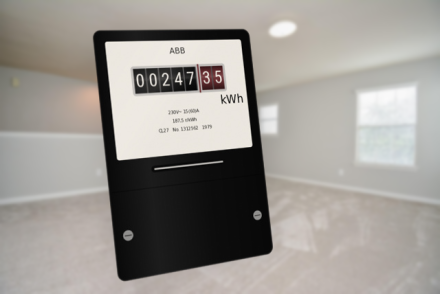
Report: 247.35 kWh
